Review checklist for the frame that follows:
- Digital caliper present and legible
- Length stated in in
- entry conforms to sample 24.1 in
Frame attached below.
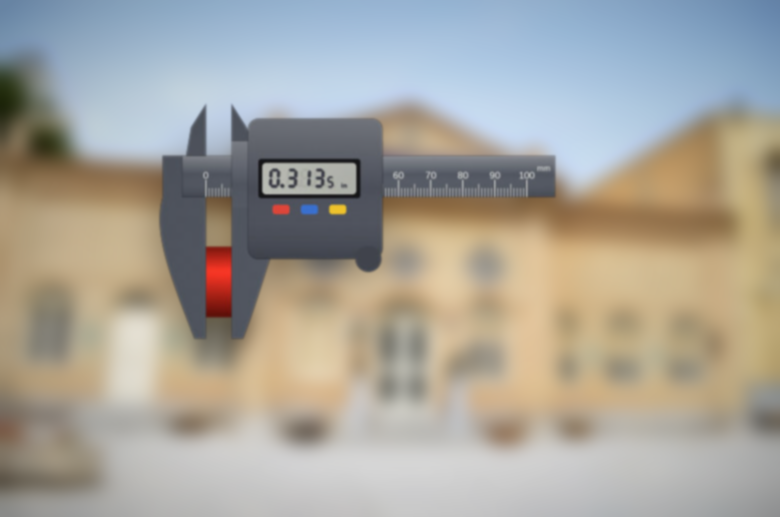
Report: 0.3135 in
